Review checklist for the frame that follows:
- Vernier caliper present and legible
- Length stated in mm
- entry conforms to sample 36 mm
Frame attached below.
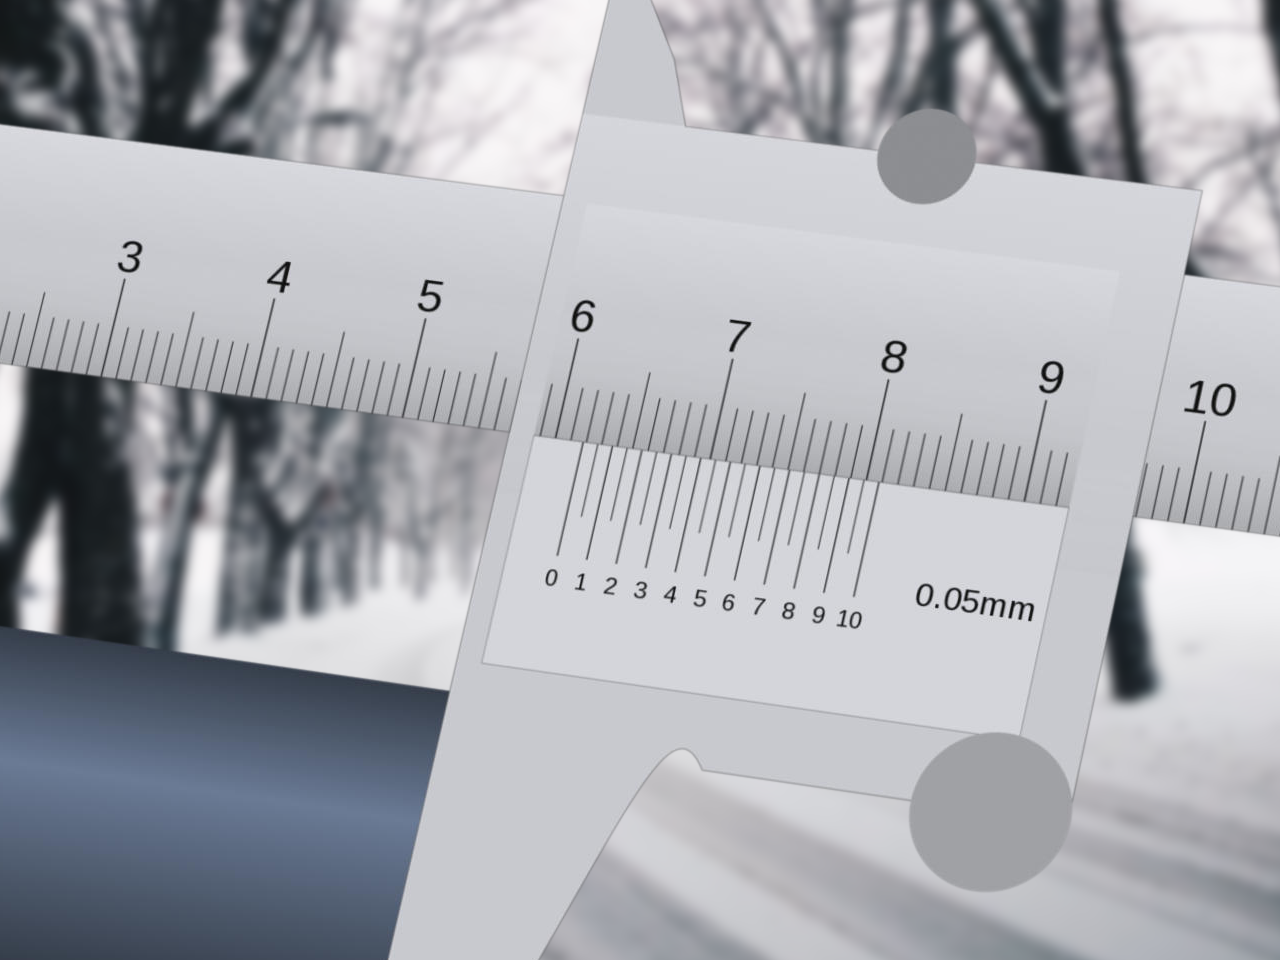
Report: 61.8 mm
